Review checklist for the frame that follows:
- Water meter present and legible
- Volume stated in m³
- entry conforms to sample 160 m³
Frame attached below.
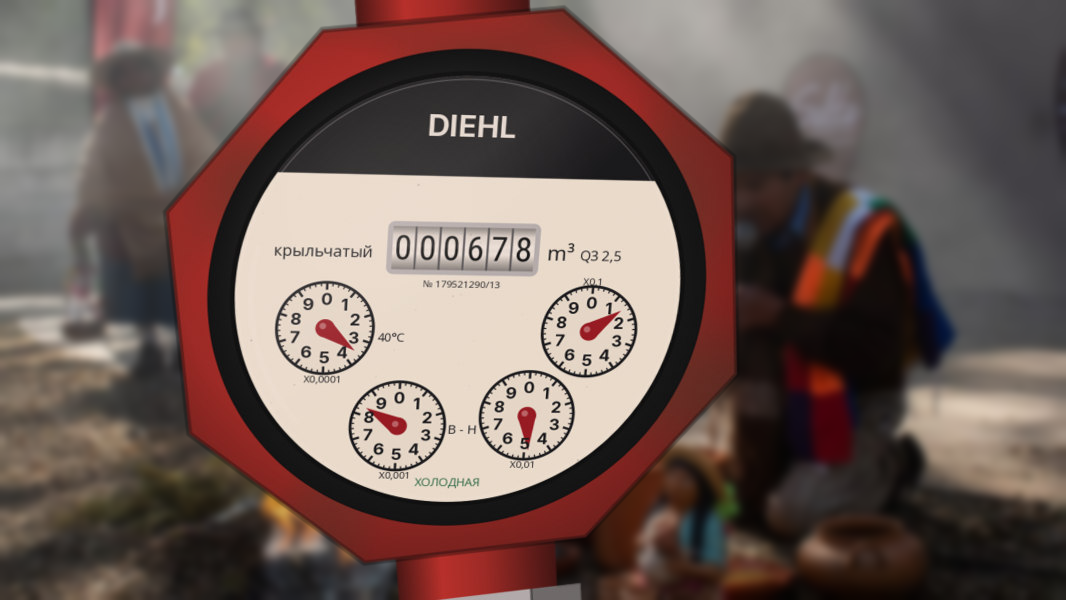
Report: 678.1483 m³
